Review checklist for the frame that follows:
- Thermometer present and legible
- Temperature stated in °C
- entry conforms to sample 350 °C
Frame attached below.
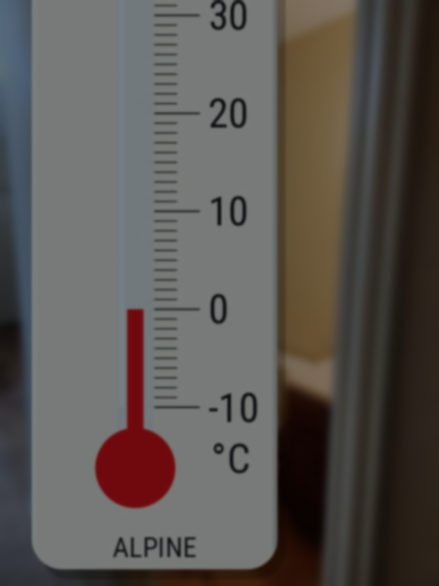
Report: 0 °C
